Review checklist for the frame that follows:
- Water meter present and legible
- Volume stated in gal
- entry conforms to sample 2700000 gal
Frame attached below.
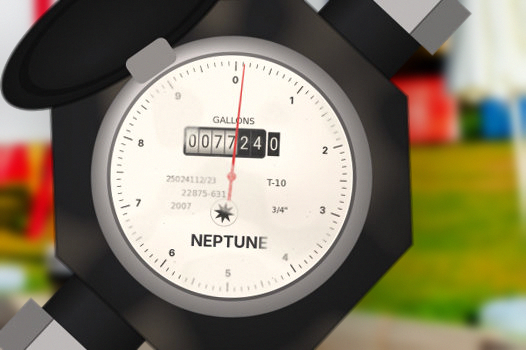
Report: 77240.1 gal
